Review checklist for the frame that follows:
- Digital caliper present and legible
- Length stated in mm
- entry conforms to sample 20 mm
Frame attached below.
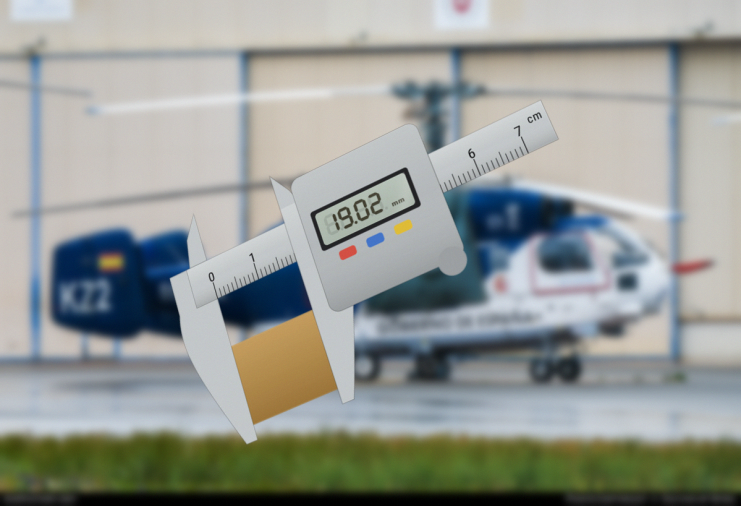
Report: 19.02 mm
